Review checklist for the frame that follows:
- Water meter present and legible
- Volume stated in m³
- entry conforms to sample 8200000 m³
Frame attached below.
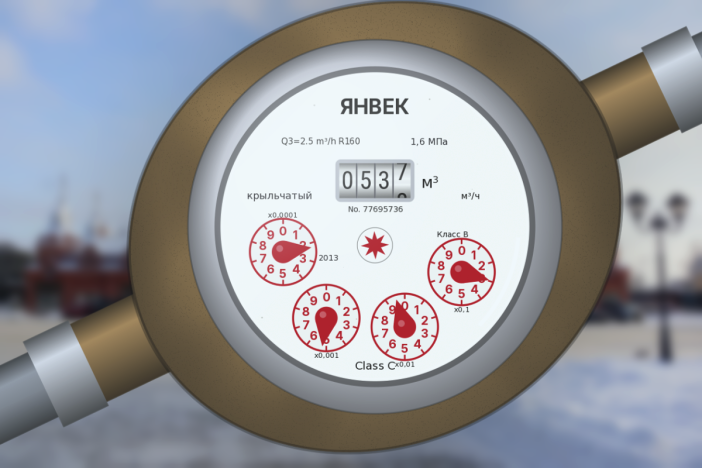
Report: 537.2952 m³
